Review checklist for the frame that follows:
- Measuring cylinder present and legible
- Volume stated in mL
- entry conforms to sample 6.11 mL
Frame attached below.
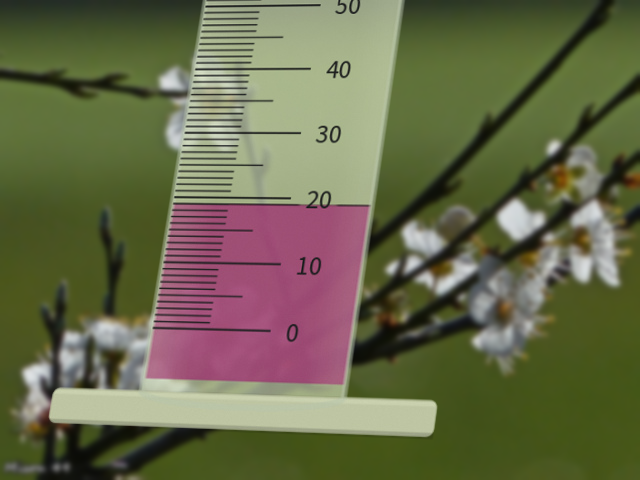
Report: 19 mL
